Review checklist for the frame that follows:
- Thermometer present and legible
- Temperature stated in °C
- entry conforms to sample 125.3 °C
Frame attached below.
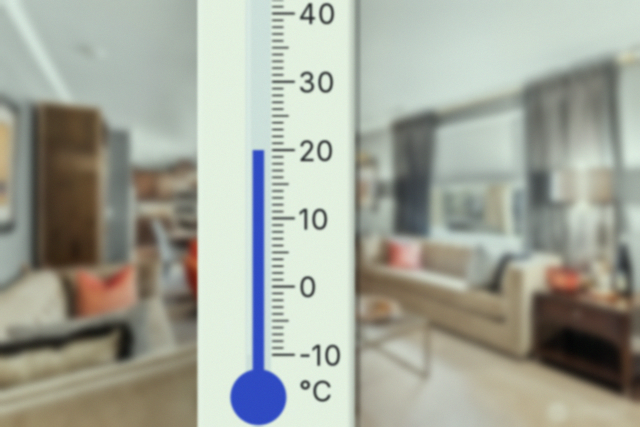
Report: 20 °C
